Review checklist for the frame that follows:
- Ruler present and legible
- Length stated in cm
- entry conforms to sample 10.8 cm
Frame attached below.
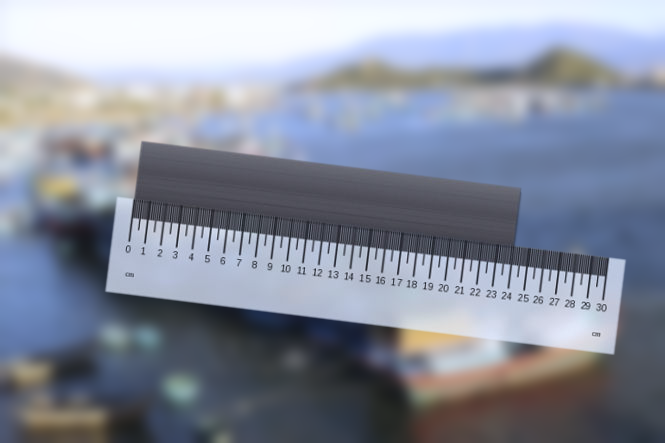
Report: 24 cm
